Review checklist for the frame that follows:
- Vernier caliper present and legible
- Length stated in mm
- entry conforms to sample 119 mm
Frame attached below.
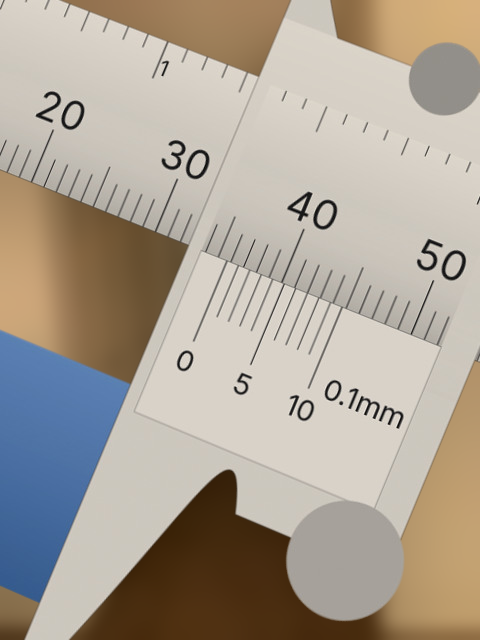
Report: 35.7 mm
